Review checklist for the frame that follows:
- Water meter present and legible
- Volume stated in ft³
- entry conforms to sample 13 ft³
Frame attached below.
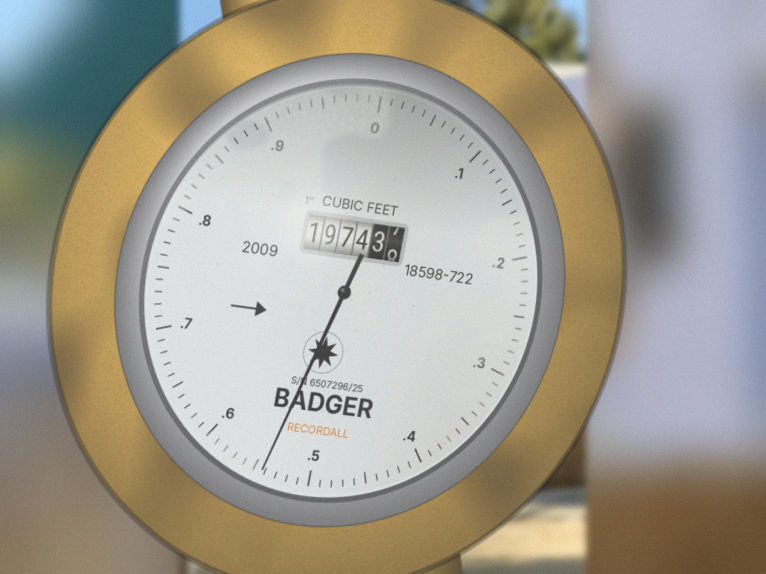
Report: 197437.54 ft³
